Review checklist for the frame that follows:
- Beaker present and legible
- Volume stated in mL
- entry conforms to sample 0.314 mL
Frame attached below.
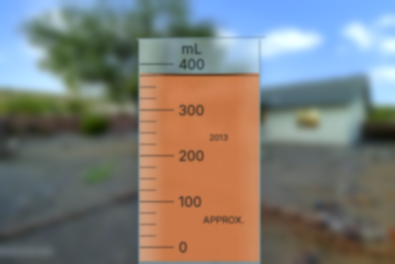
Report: 375 mL
